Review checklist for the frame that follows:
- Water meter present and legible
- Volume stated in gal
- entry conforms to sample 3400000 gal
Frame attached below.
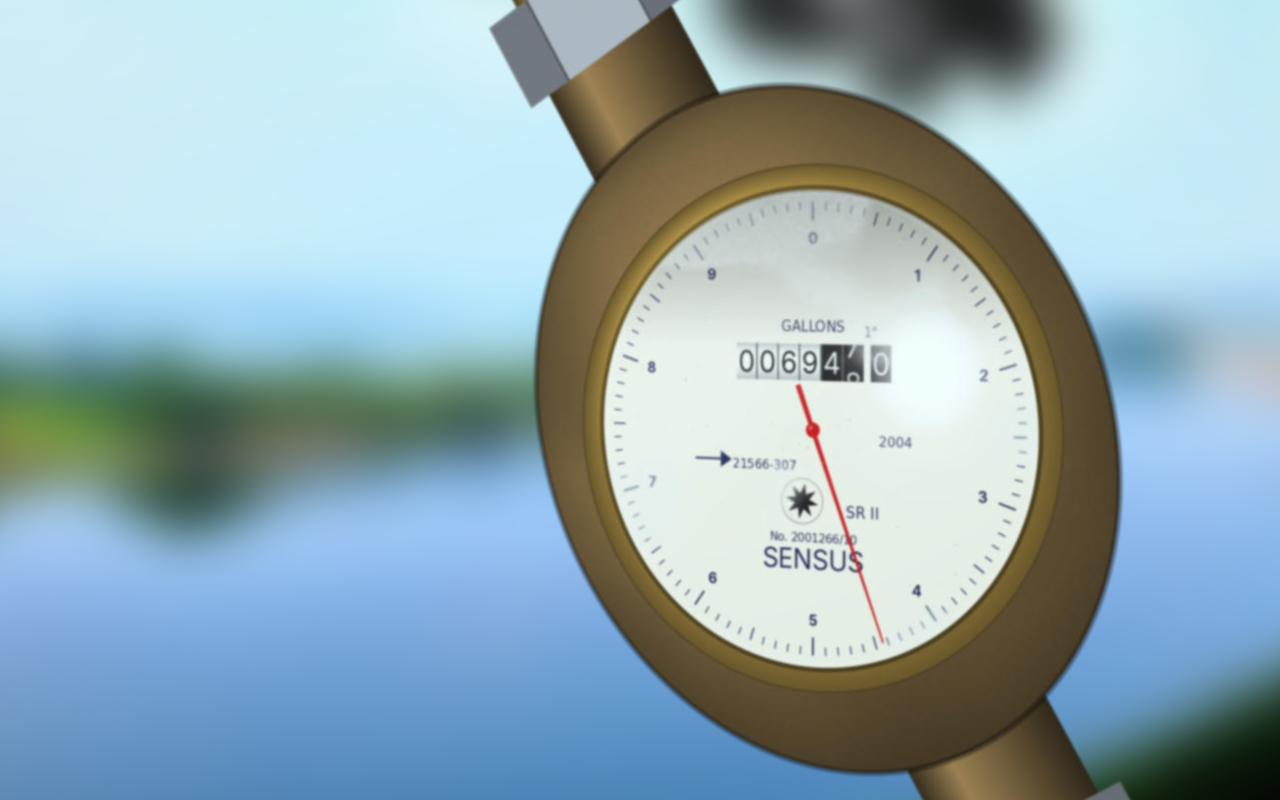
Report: 69474.4 gal
